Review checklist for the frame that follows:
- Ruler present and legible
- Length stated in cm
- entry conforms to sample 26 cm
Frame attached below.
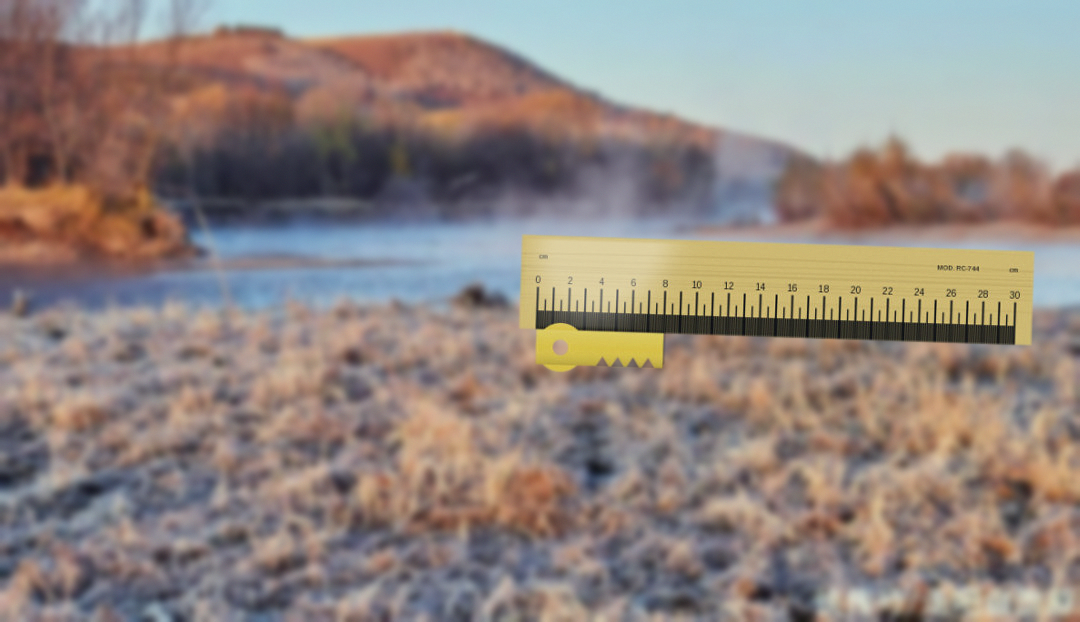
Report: 8 cm
